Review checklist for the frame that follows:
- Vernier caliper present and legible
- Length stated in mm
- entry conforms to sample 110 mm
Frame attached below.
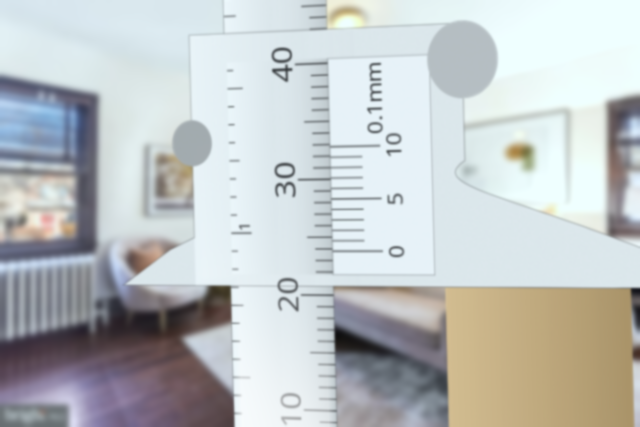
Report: 23.8 mm
